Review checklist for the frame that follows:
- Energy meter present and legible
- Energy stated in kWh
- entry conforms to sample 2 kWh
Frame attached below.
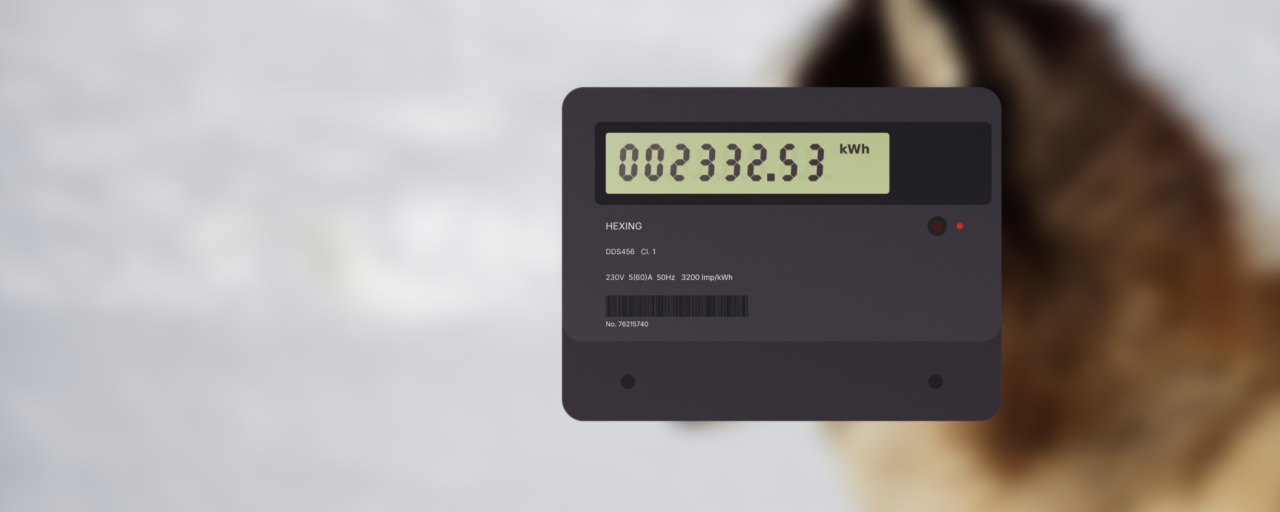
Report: 2332.53 kWh
